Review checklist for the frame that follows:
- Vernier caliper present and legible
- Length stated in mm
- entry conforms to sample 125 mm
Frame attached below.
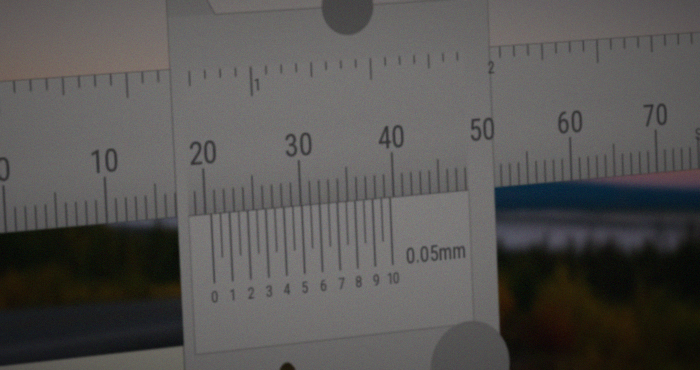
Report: 20.6 mm
